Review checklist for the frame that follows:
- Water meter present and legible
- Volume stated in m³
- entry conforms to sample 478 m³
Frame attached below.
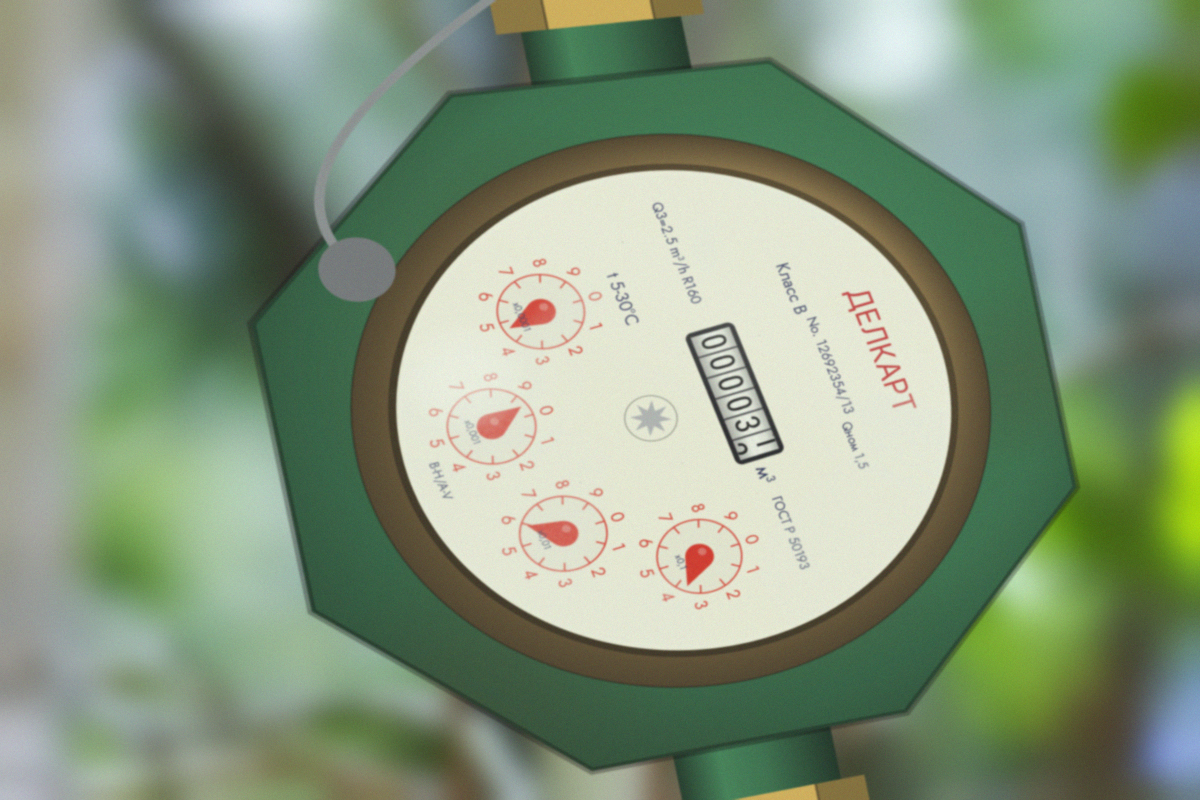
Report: 31.3594 m³
